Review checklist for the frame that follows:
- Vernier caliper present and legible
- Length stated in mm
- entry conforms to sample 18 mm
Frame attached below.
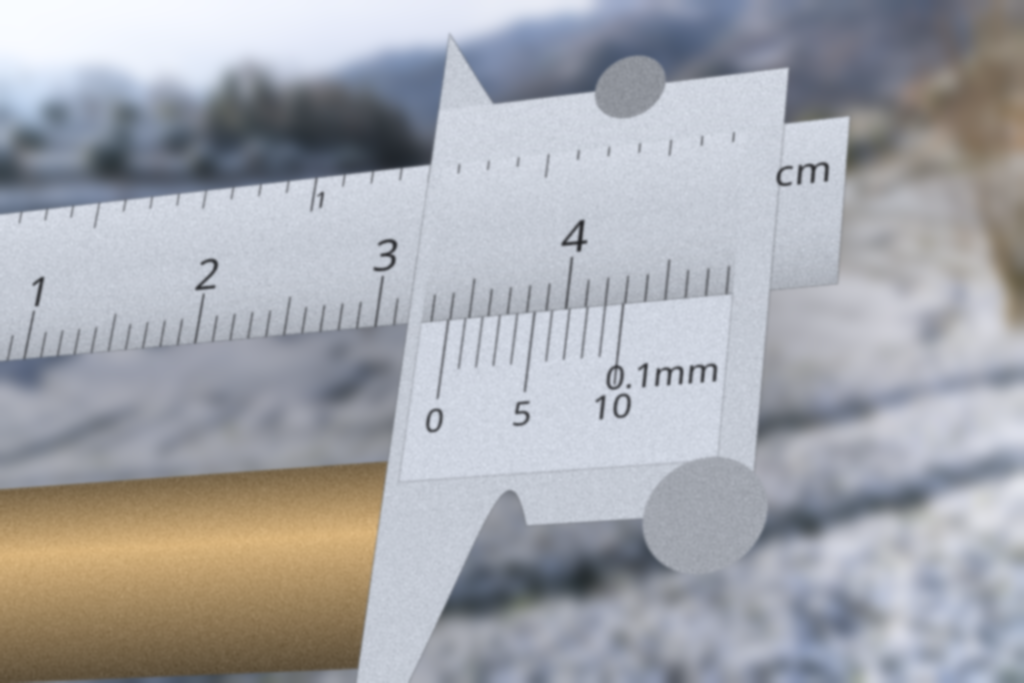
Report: 33.9 mm
